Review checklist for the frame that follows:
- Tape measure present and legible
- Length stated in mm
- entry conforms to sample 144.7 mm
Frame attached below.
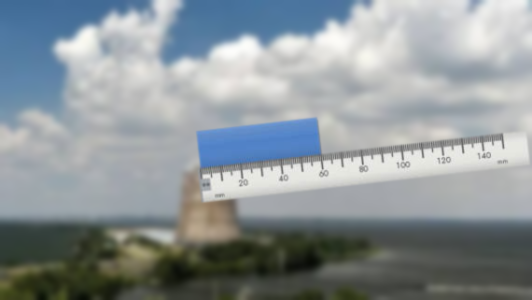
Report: 60 mm
